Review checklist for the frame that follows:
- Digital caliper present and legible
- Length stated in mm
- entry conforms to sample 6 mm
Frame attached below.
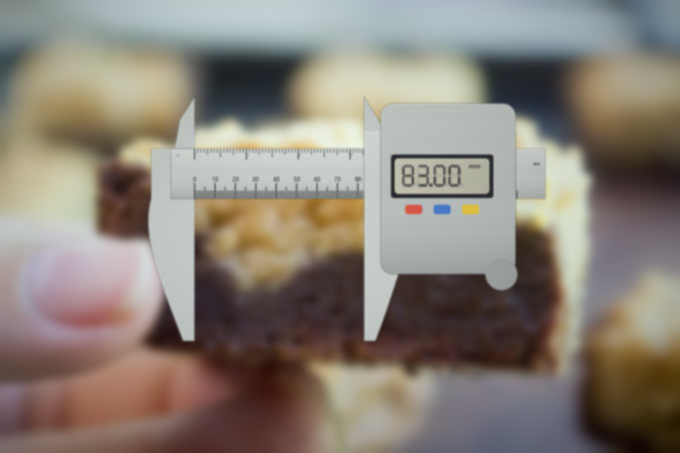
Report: 83.00 mm
